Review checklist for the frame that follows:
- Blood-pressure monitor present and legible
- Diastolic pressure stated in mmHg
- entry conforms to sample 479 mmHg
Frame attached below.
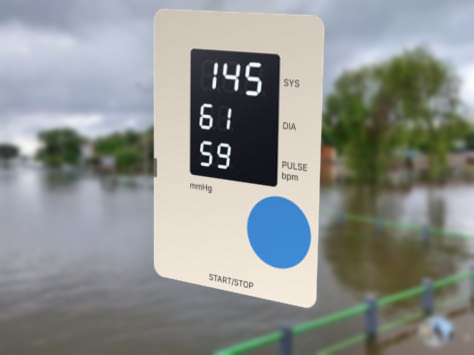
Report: 61 mmHg
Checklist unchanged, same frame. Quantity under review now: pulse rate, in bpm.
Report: 59 bpm
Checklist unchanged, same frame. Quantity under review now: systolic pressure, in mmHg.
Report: 145 mmHg
